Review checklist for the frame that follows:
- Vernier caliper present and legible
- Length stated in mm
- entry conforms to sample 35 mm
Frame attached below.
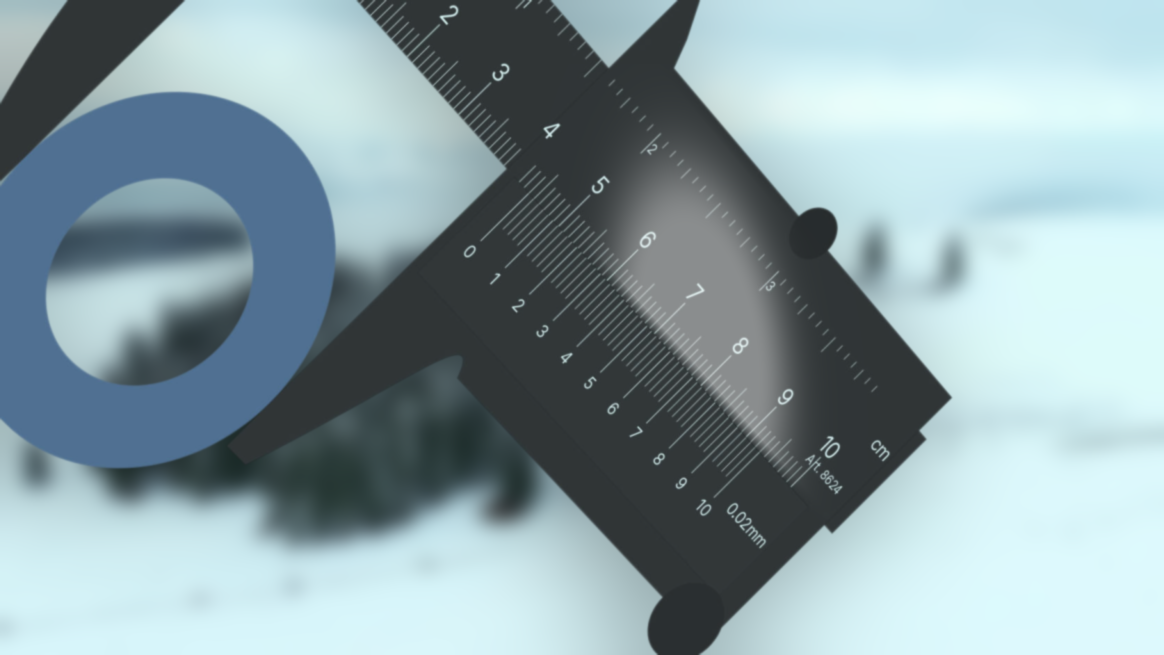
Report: 44.0 mm
